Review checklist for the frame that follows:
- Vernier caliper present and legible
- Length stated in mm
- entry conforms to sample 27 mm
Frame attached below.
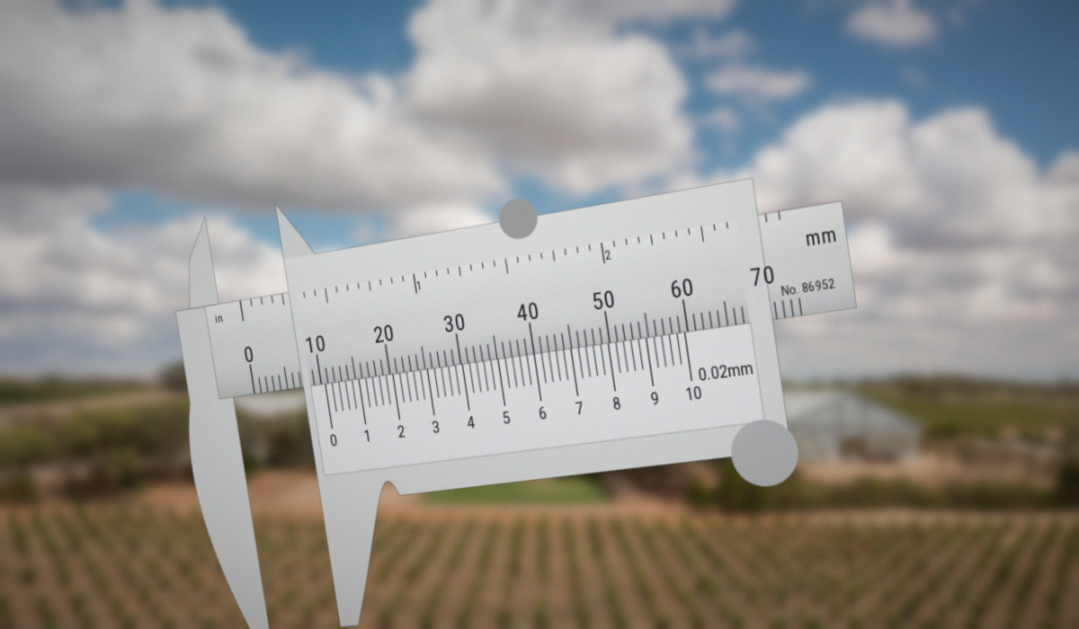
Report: 10.6 mm
